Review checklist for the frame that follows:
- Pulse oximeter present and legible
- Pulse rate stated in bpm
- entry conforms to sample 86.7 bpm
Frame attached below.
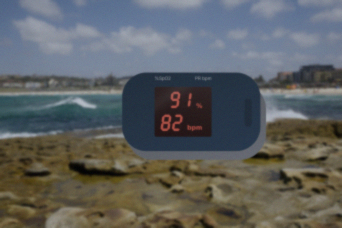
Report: 82 bpm
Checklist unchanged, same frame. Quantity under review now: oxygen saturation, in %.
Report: 91 %
